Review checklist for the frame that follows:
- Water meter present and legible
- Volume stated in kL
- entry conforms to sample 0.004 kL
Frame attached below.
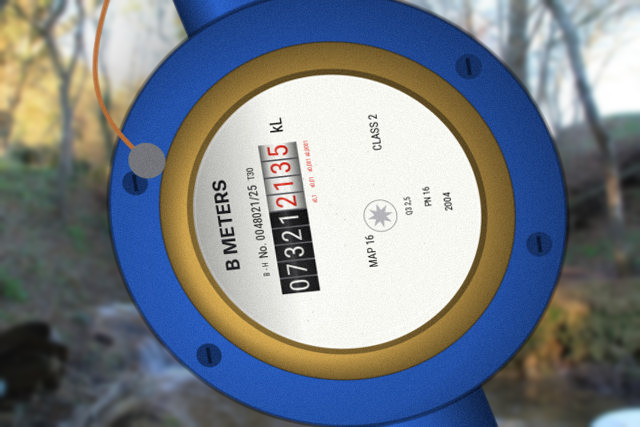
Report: 7321.2135 kL
